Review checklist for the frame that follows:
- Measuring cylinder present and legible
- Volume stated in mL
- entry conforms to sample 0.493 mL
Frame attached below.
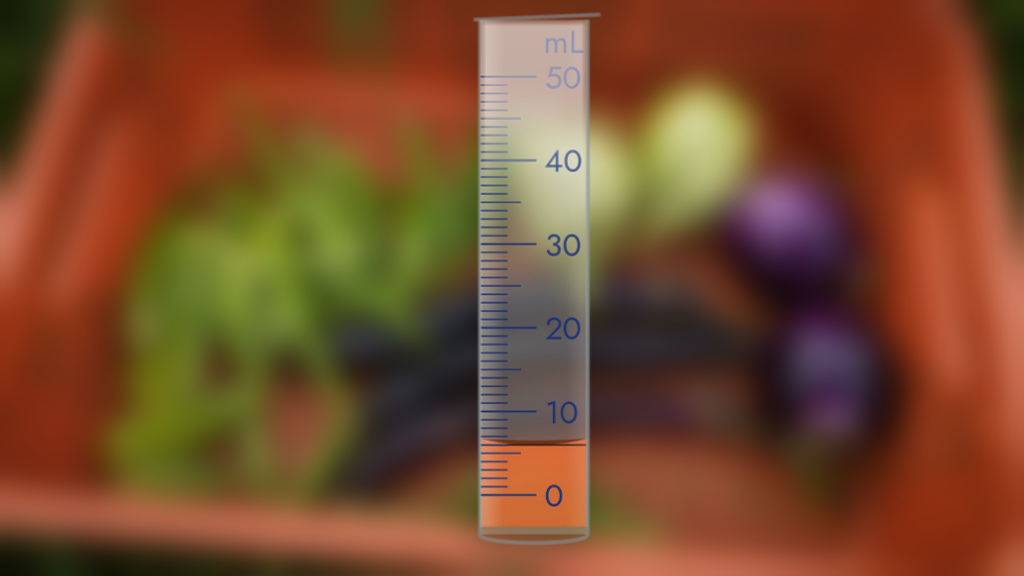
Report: 6 mL
